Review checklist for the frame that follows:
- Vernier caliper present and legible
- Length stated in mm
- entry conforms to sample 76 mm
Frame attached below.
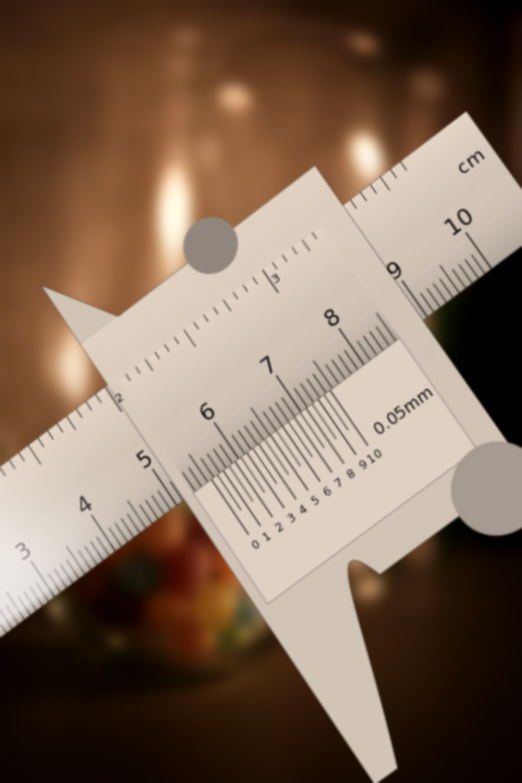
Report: 55.6 mm
